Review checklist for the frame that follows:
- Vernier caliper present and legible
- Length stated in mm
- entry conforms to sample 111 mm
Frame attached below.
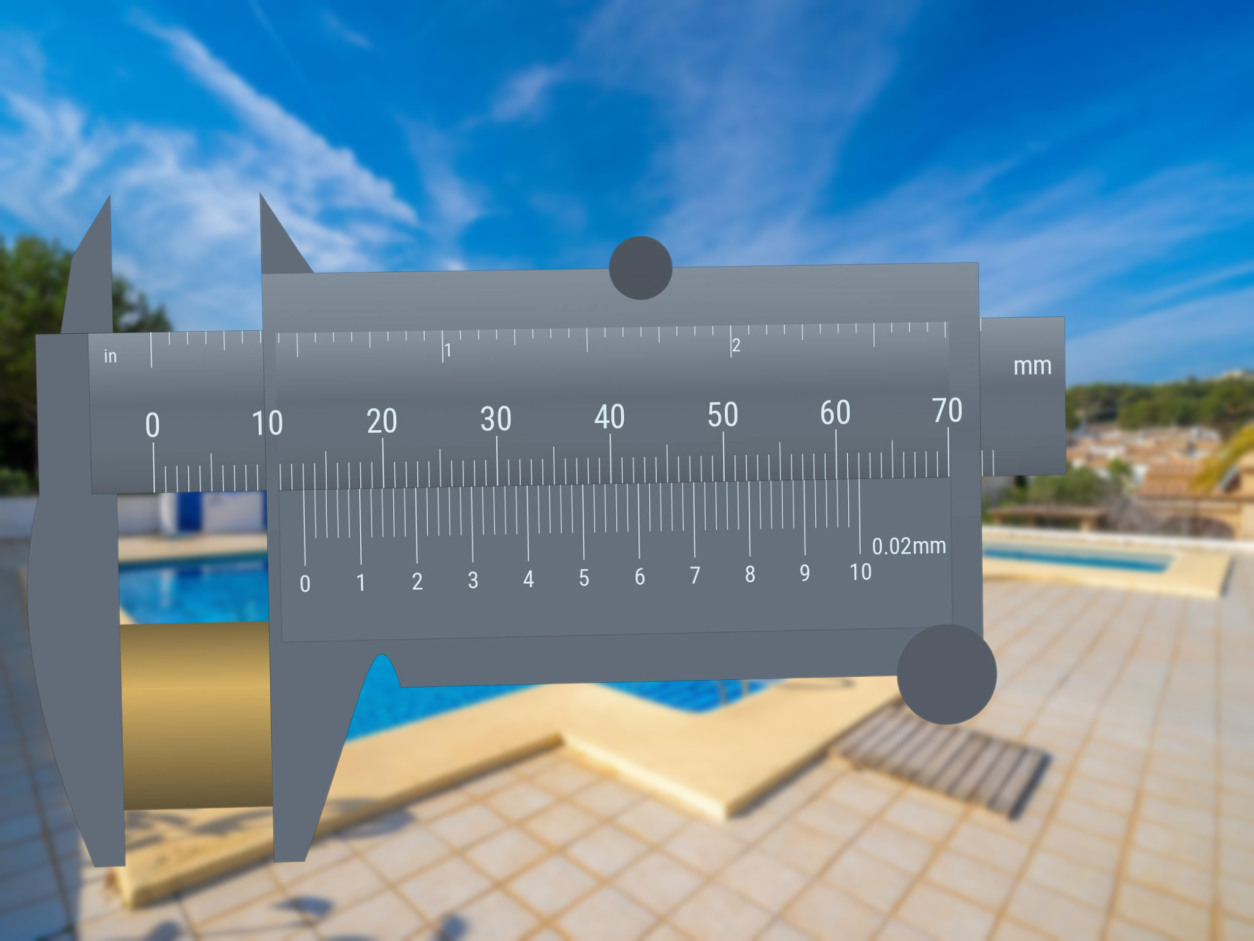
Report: 13.0 mm
